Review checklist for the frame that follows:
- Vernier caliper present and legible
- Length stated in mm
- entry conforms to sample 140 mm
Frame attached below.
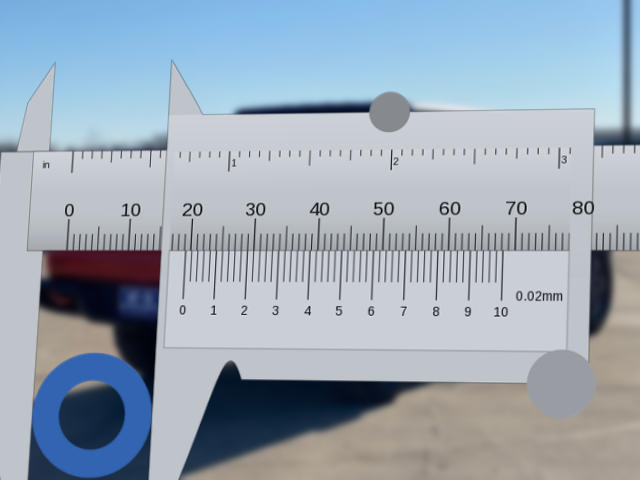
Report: 19.2 mm
